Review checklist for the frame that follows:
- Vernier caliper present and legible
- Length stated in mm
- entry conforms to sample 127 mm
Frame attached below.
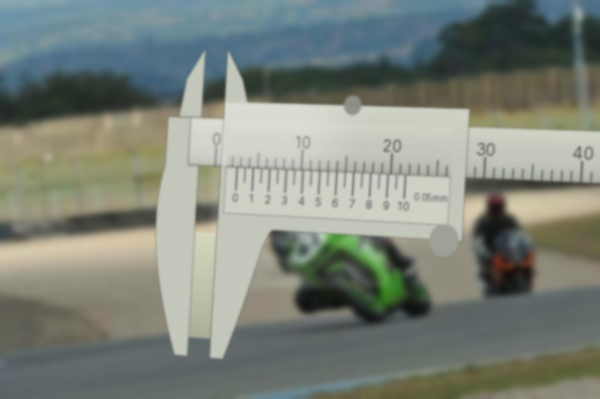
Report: 2.6 mm
